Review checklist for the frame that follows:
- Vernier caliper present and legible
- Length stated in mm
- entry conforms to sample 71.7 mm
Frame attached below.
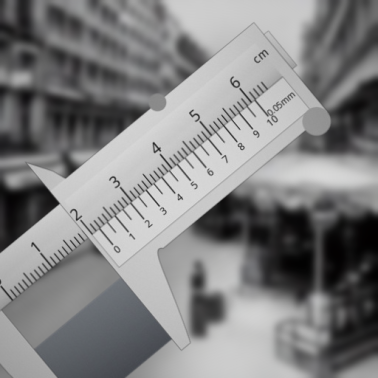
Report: 21.8 mm
